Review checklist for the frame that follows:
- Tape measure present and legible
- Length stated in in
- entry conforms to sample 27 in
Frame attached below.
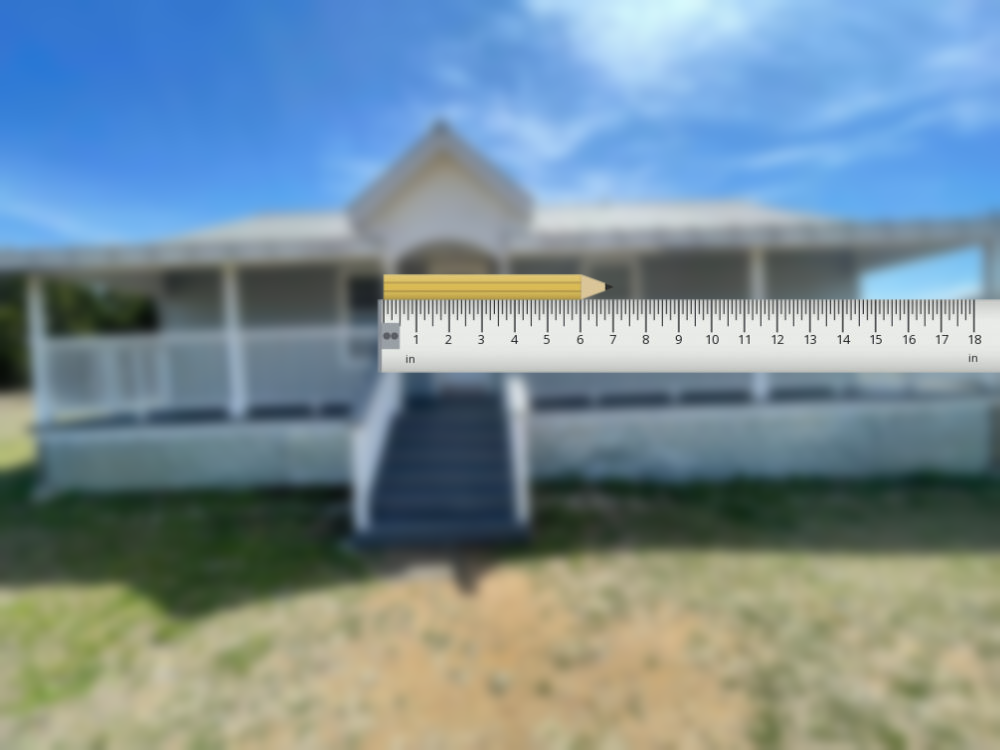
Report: 7 in
